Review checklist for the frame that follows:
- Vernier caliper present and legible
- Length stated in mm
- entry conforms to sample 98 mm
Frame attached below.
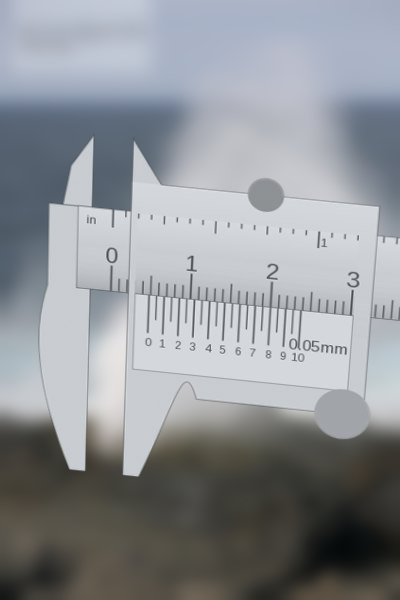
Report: 4.8 mm
